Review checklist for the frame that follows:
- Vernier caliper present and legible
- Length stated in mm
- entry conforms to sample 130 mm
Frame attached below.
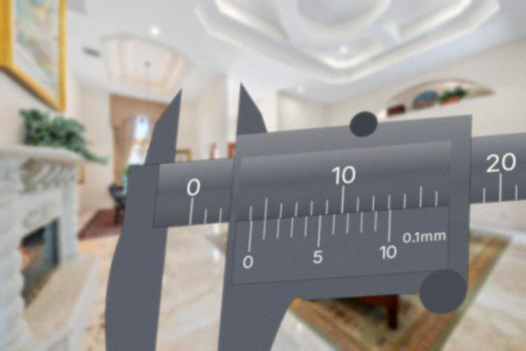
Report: 4.1 mm
